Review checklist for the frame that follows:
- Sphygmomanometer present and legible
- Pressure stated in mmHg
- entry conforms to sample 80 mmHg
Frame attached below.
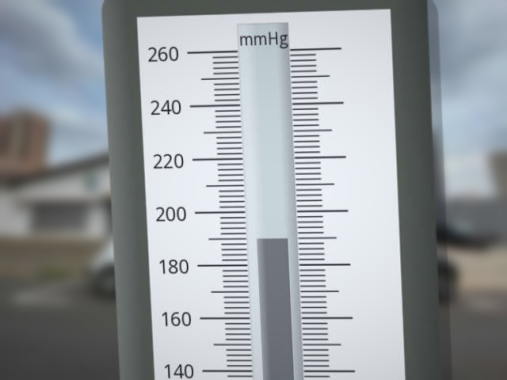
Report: 190 mmHg
